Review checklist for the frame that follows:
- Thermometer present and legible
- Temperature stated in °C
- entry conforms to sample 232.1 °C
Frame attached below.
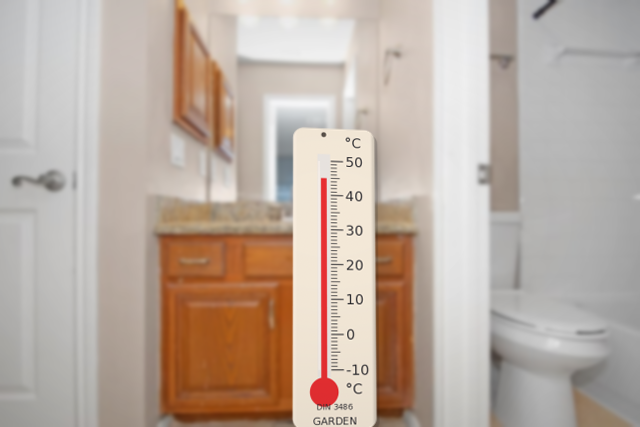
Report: 45 °C
